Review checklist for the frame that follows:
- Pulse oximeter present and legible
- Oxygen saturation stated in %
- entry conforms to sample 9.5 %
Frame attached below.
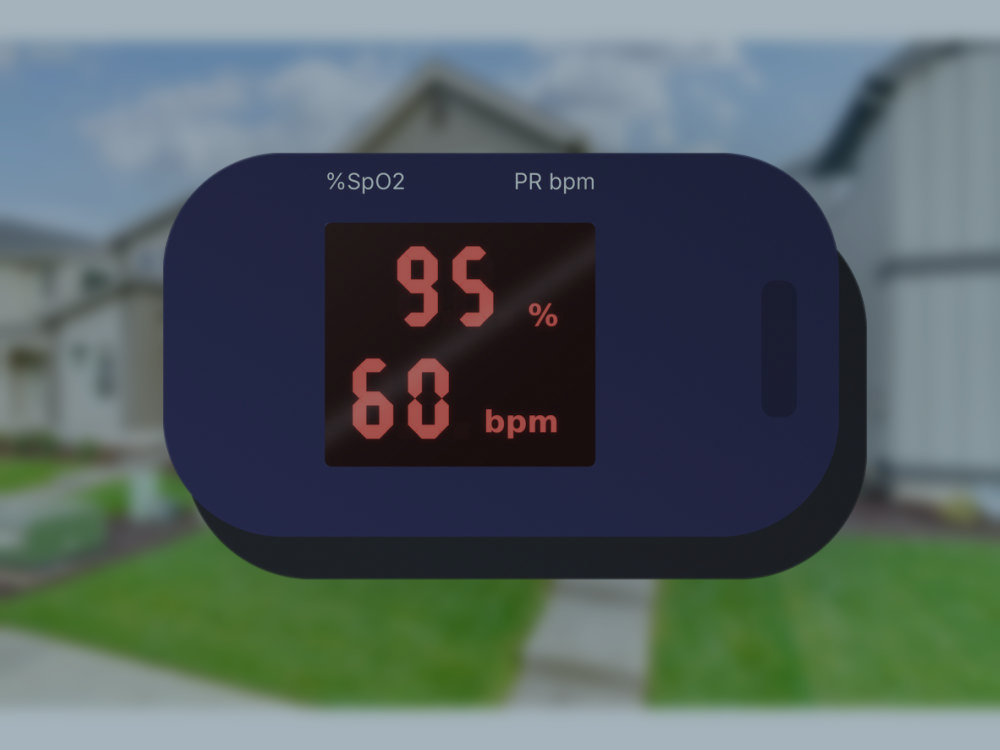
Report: 95 %
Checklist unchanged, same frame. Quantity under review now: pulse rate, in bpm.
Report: 60 bpm
